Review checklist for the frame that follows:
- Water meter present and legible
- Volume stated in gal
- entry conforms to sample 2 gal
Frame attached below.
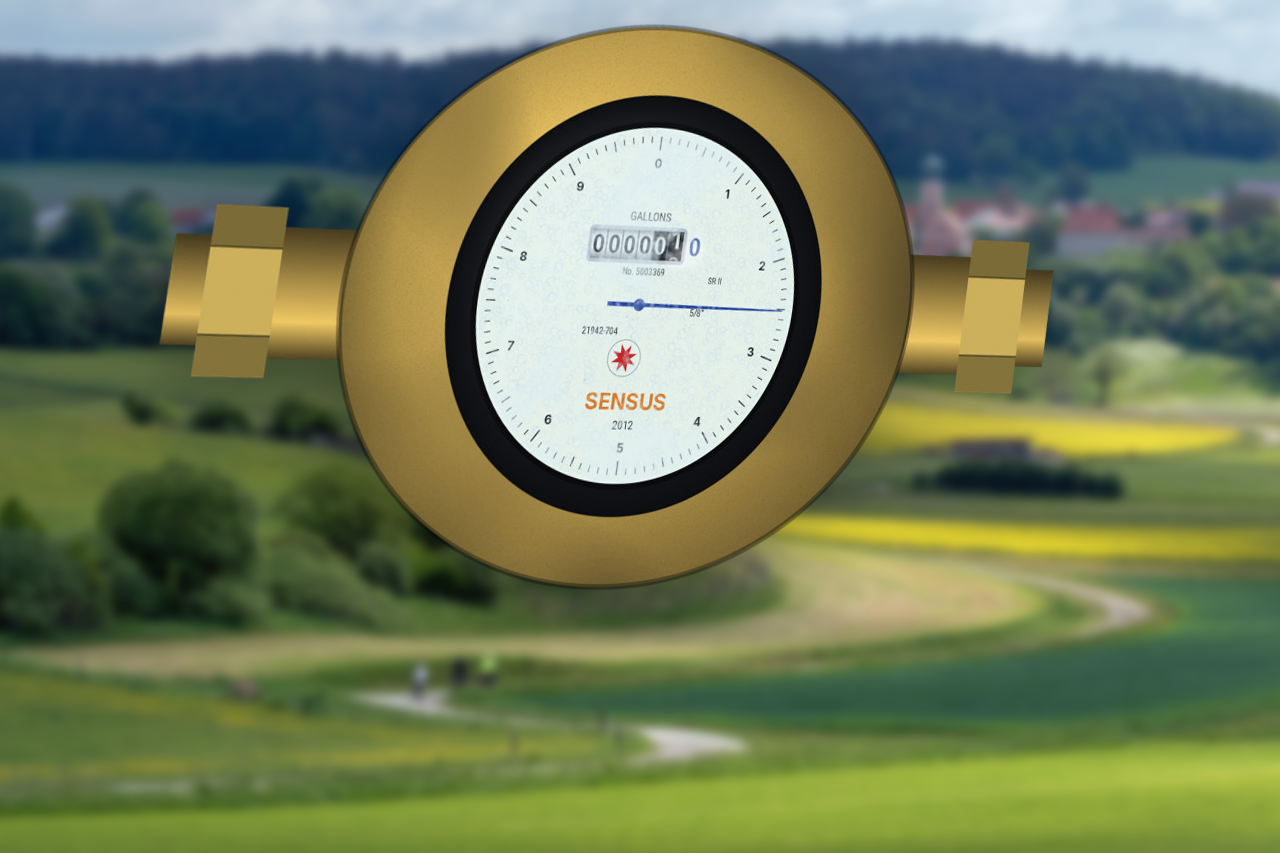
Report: 12.5 gal
